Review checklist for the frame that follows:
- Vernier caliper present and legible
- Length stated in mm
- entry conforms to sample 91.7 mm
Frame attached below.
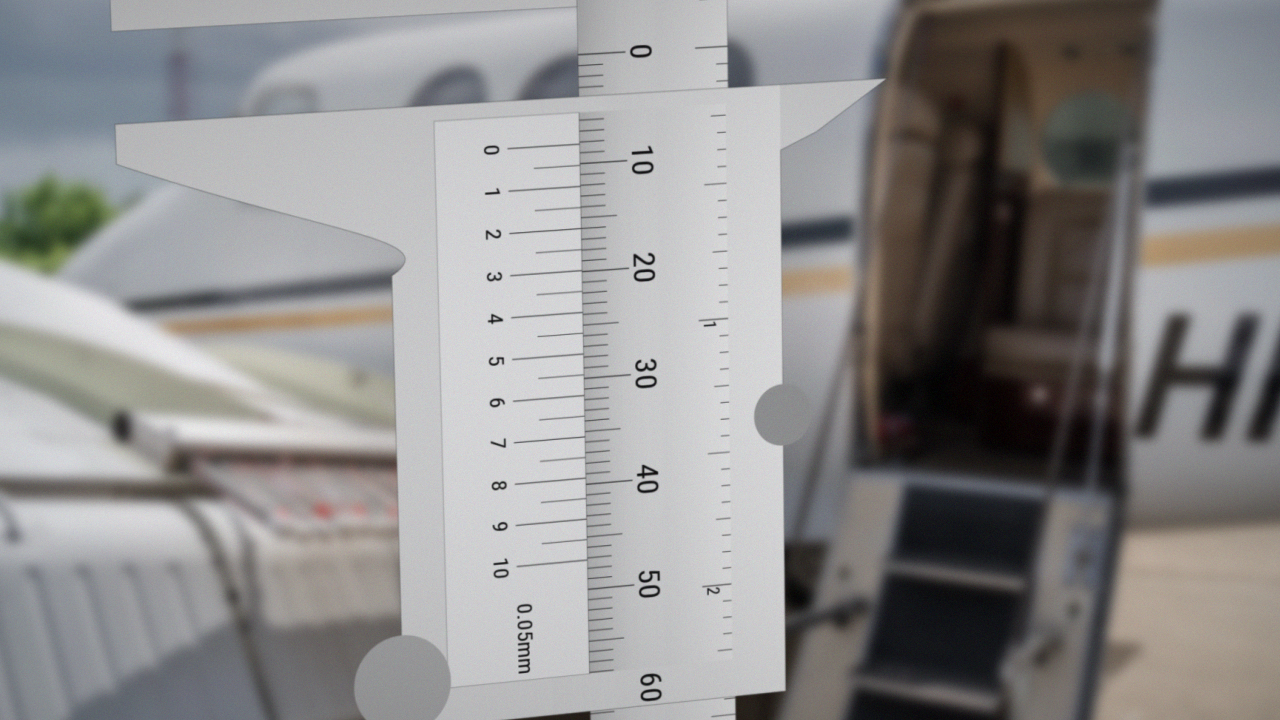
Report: 8.2 mm
